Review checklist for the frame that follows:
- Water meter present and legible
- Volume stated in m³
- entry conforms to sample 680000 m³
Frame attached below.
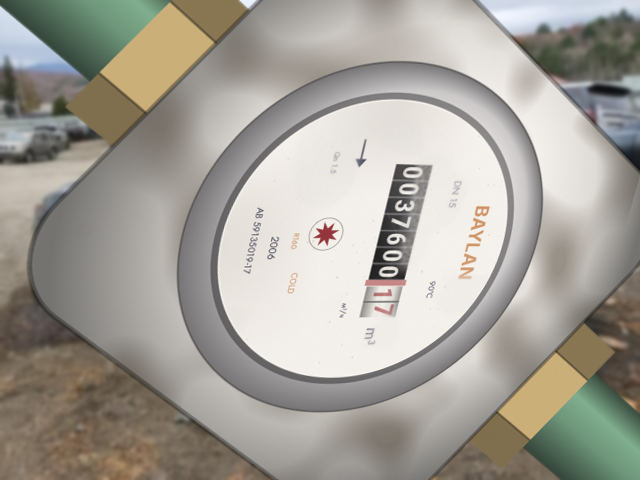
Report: 37600.17 m³
